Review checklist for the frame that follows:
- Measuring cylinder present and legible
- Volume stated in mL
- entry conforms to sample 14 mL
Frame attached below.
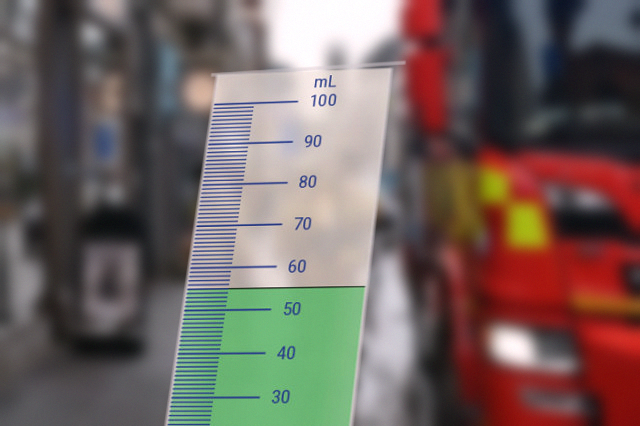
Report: 55 mL
